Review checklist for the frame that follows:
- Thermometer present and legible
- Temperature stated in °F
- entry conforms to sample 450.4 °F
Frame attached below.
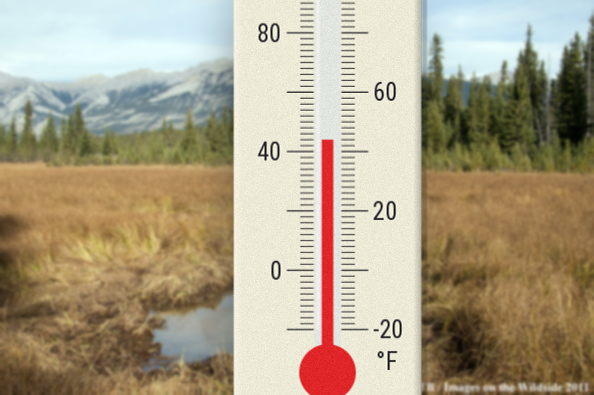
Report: 44 °F
